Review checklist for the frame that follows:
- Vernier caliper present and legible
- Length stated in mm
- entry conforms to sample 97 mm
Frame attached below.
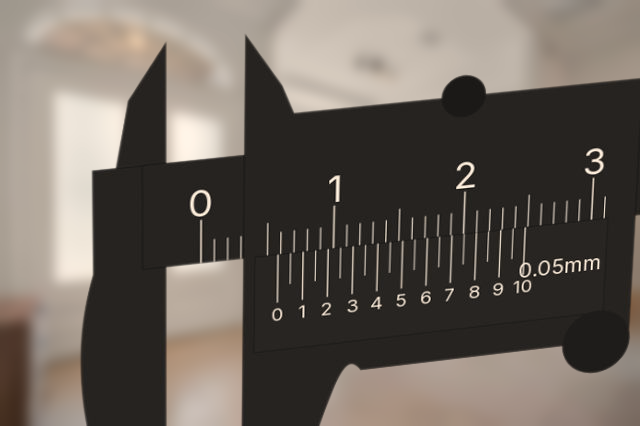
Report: 5.8 mm
